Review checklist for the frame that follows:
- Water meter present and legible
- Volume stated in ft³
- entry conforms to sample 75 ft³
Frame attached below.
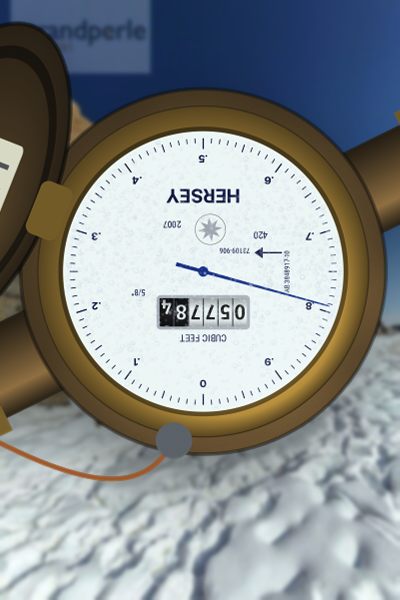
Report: 57783.79 ft³
